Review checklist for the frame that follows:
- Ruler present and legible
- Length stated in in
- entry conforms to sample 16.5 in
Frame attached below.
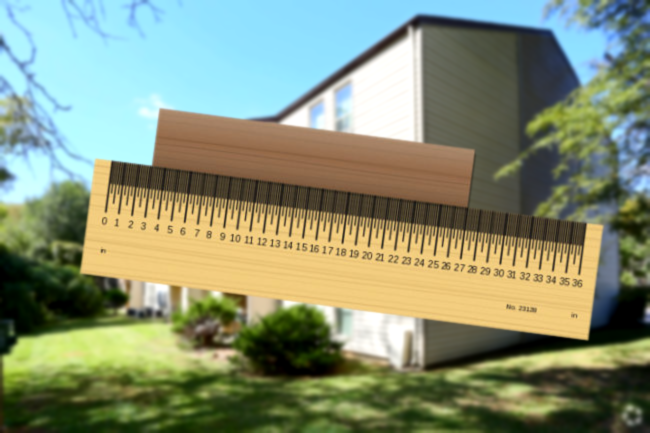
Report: 24 in
